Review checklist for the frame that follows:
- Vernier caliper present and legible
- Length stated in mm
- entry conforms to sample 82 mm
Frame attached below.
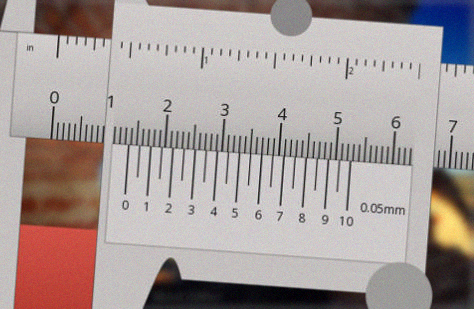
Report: 13.6 mm
